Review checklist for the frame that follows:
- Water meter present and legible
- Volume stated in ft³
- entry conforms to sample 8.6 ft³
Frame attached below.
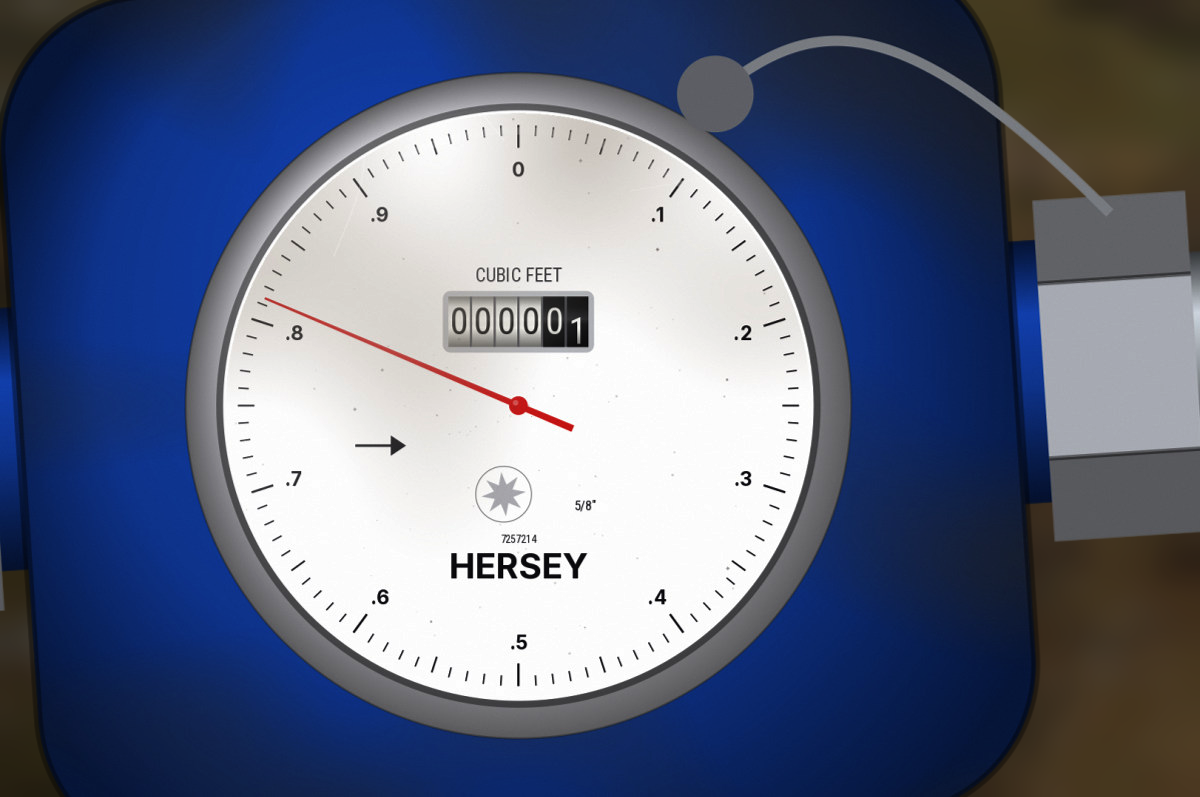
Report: 0.81 ft³
